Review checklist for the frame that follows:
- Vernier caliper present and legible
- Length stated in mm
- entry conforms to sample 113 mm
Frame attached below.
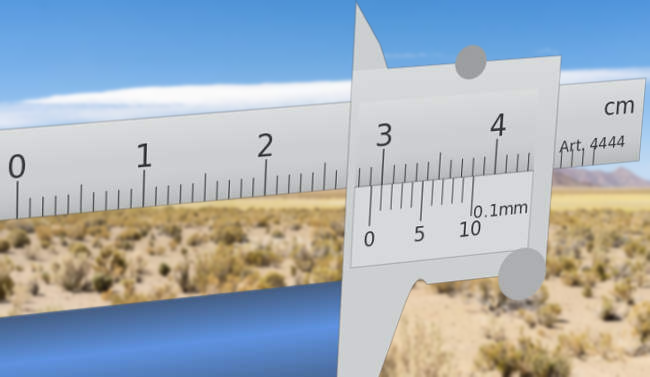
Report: 29.1 mm
